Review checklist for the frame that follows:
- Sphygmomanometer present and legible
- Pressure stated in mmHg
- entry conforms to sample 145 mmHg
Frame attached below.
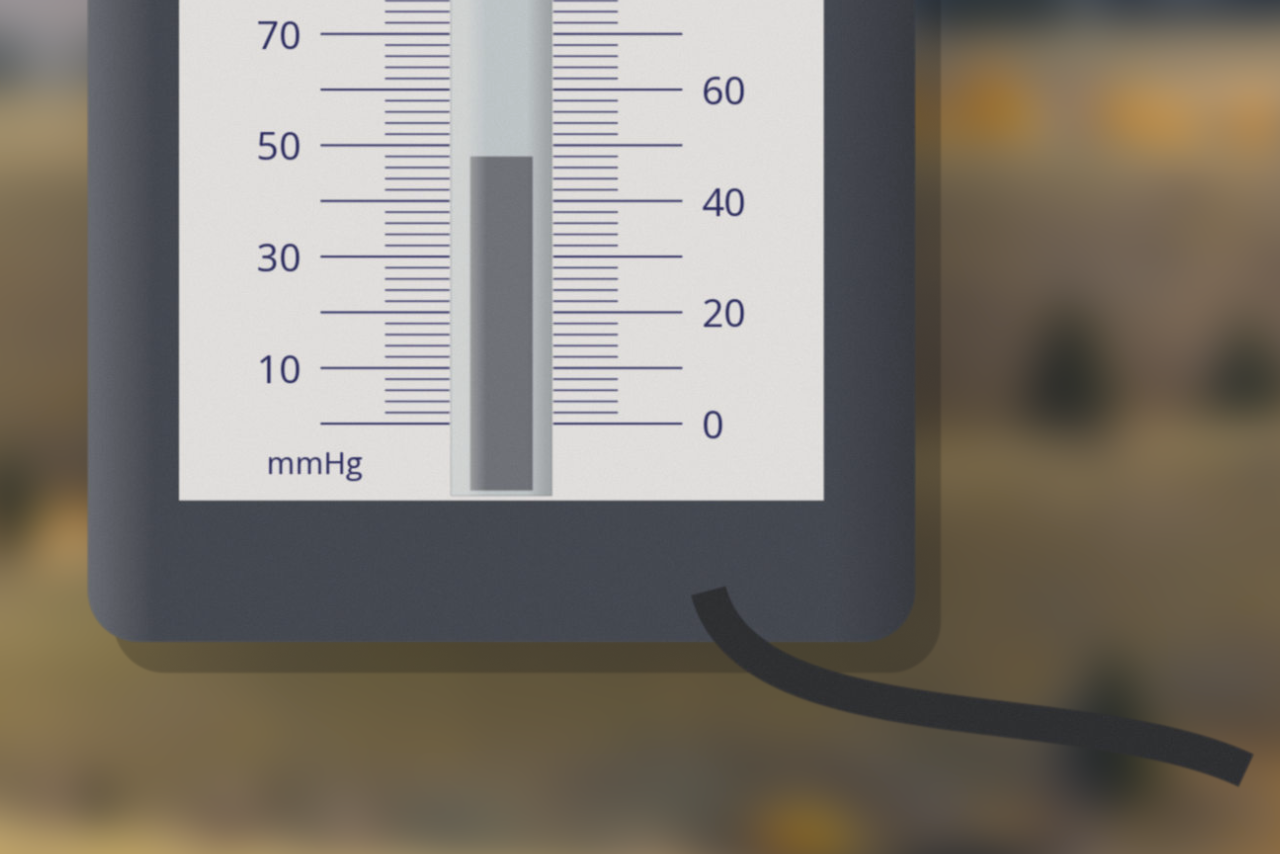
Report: 48 mmHg
